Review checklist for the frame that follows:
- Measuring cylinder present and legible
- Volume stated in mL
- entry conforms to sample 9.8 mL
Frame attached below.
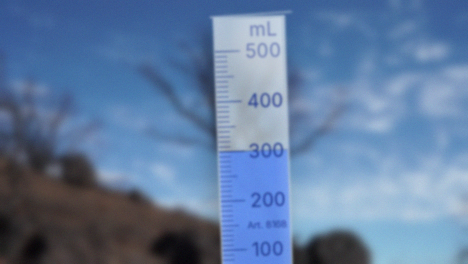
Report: 300 mL
